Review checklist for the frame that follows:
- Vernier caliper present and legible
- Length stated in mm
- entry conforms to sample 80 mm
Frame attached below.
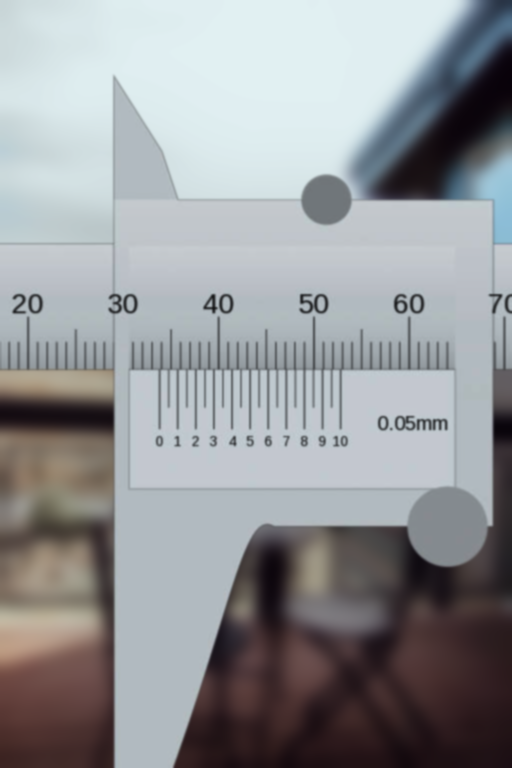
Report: 33.8 mm
